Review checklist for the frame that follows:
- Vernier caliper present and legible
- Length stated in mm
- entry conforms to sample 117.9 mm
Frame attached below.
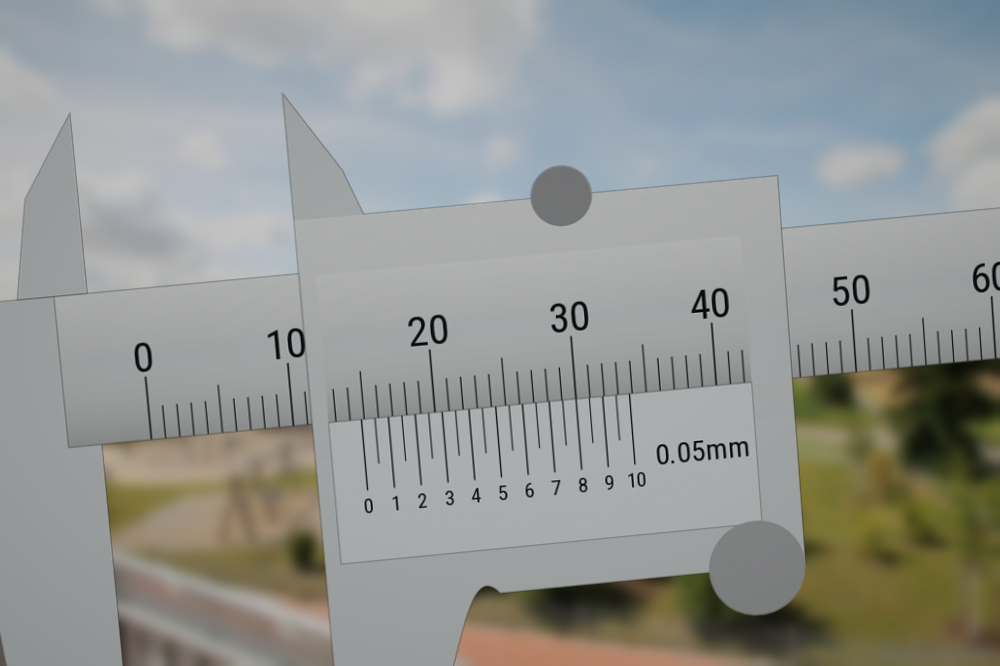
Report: 14.8 mm
